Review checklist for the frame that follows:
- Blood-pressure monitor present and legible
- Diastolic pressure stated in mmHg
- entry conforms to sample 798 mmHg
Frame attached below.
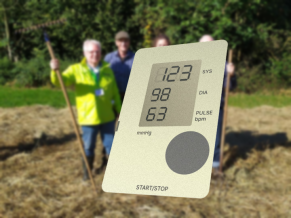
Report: 98 mmHg
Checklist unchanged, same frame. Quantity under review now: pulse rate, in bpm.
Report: 63 bpm
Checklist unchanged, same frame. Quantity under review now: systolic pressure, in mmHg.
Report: 123 mmHg
